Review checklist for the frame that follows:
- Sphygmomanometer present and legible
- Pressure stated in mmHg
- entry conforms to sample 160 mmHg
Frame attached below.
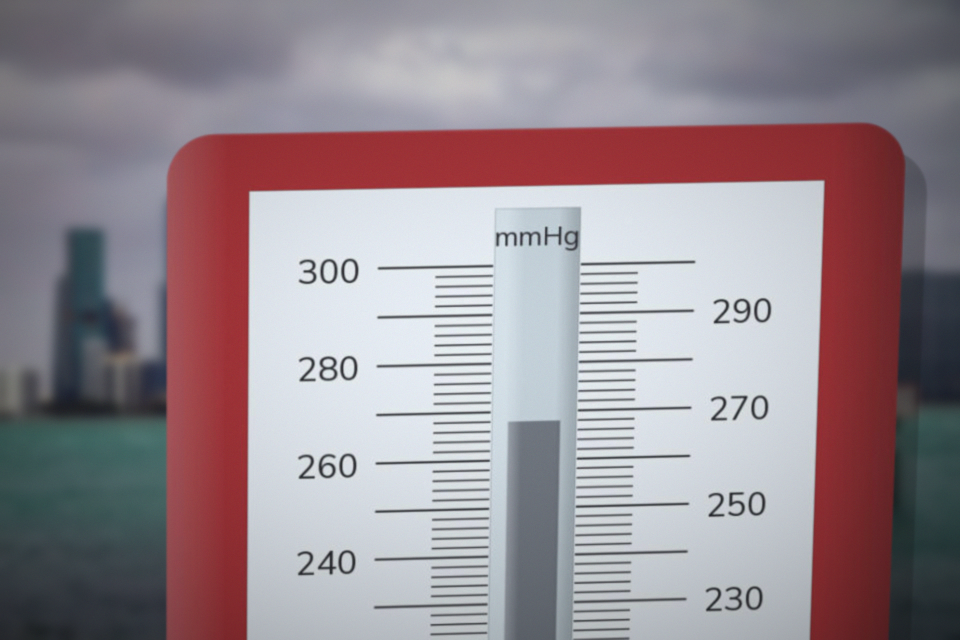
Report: 268 mmHg
